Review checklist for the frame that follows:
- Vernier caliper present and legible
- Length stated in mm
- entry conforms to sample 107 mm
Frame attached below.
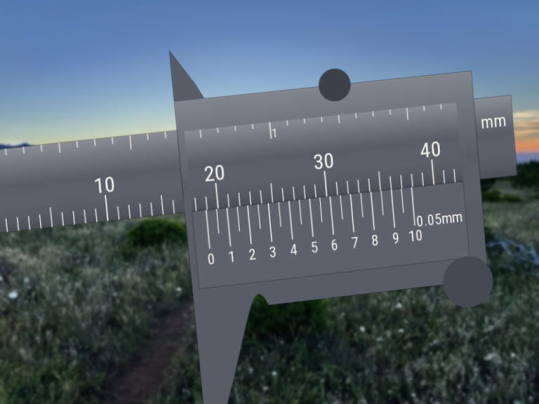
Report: 18.9 mm
